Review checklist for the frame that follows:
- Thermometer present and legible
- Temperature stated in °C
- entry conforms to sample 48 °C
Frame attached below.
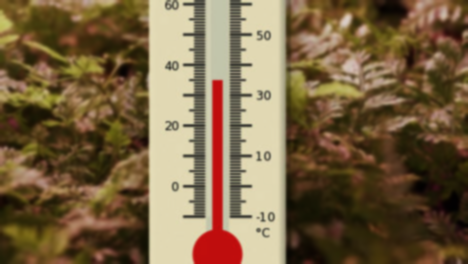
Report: 35 °C
